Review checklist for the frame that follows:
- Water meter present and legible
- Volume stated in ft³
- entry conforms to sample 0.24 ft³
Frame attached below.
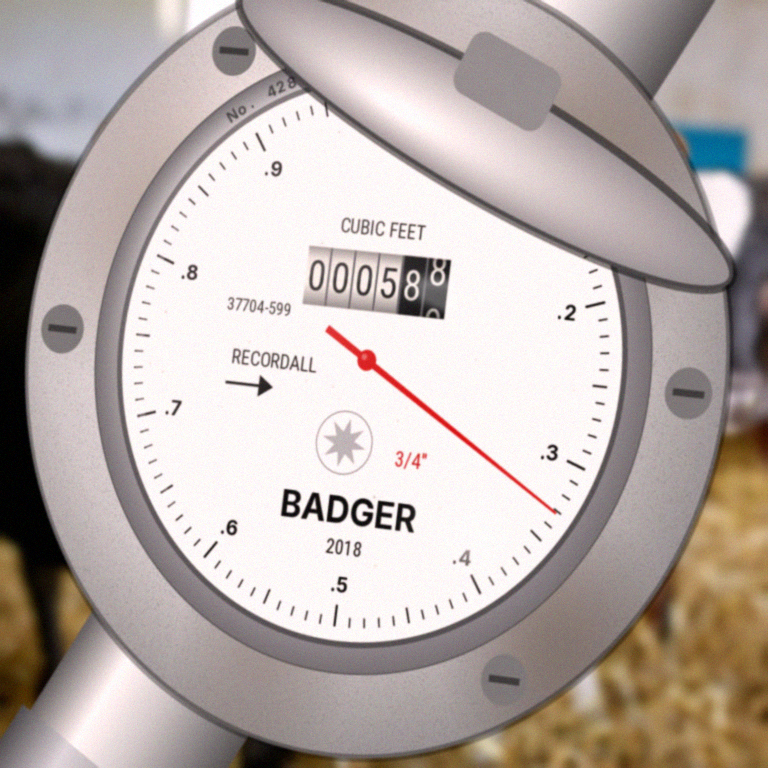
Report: 588.33 ft³
